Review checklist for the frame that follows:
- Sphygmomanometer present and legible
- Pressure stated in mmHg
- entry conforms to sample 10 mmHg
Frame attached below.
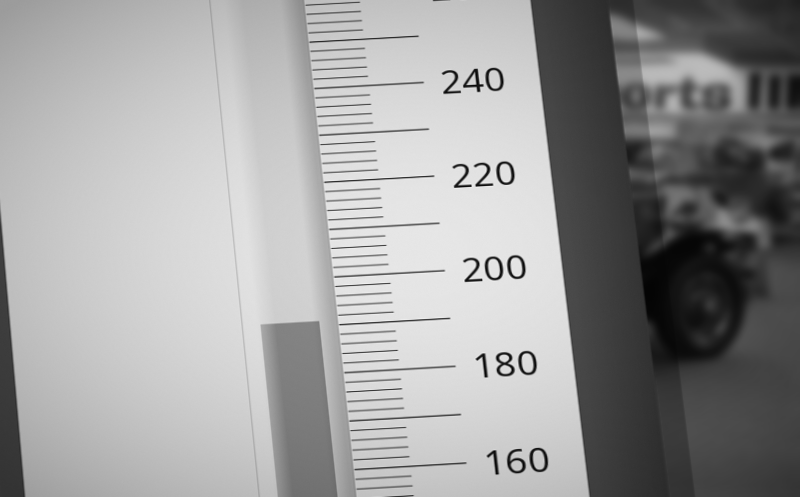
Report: 191 mmHg
